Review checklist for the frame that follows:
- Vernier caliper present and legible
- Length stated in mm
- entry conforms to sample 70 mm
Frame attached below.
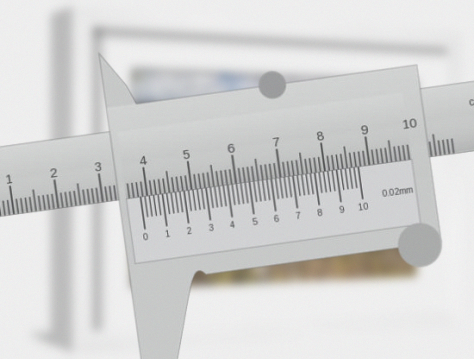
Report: 38.5 mm
